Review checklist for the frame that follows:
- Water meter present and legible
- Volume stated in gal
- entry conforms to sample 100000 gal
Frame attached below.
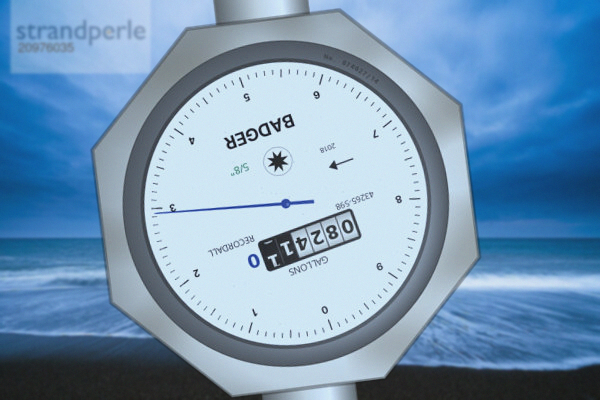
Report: 824112.9 gal
